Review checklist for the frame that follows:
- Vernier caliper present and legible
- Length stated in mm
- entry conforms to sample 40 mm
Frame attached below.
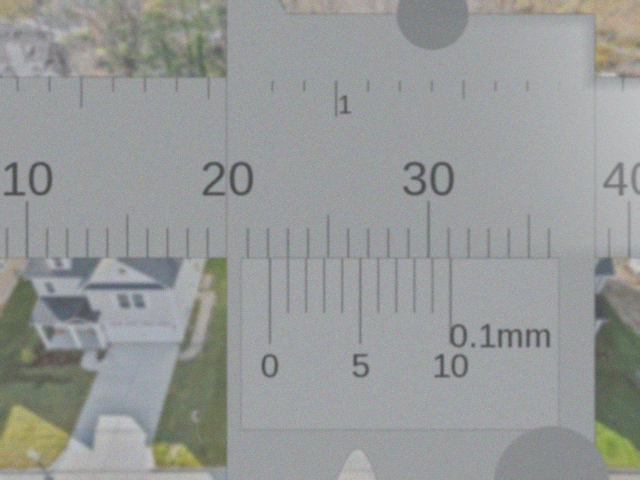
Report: 22.1 mm
